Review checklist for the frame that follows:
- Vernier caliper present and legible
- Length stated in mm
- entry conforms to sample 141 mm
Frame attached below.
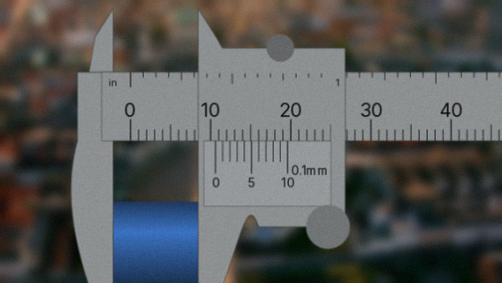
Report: 10.6 mm
